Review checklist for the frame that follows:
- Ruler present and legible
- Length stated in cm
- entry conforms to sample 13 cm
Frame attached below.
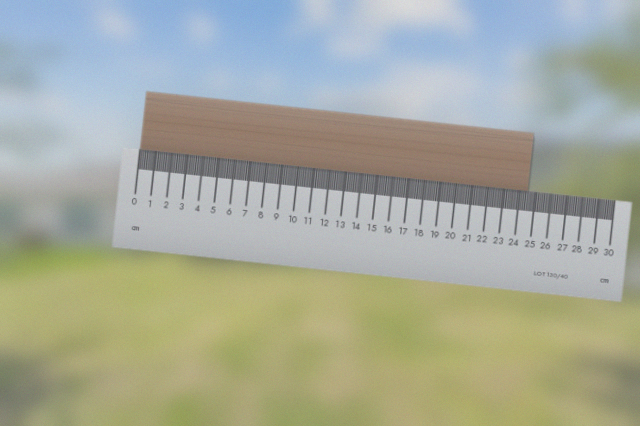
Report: 24.5 cm
